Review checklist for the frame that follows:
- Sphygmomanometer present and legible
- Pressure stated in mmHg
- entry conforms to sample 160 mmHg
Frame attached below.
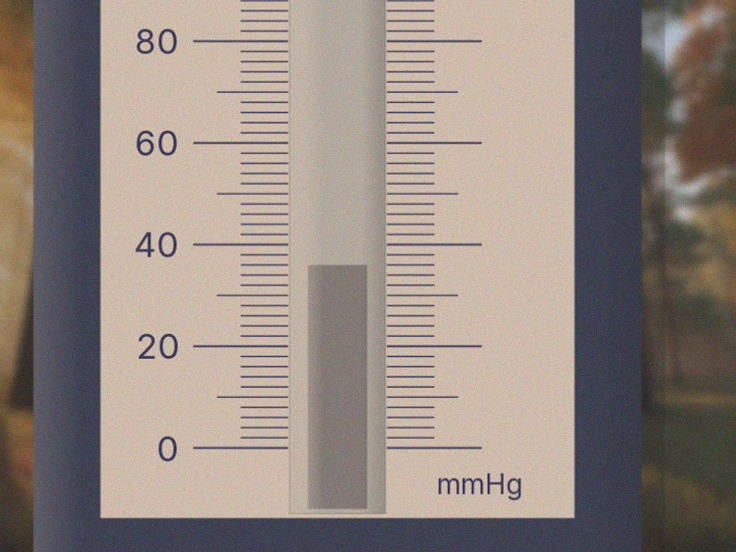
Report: 36 mmHg
